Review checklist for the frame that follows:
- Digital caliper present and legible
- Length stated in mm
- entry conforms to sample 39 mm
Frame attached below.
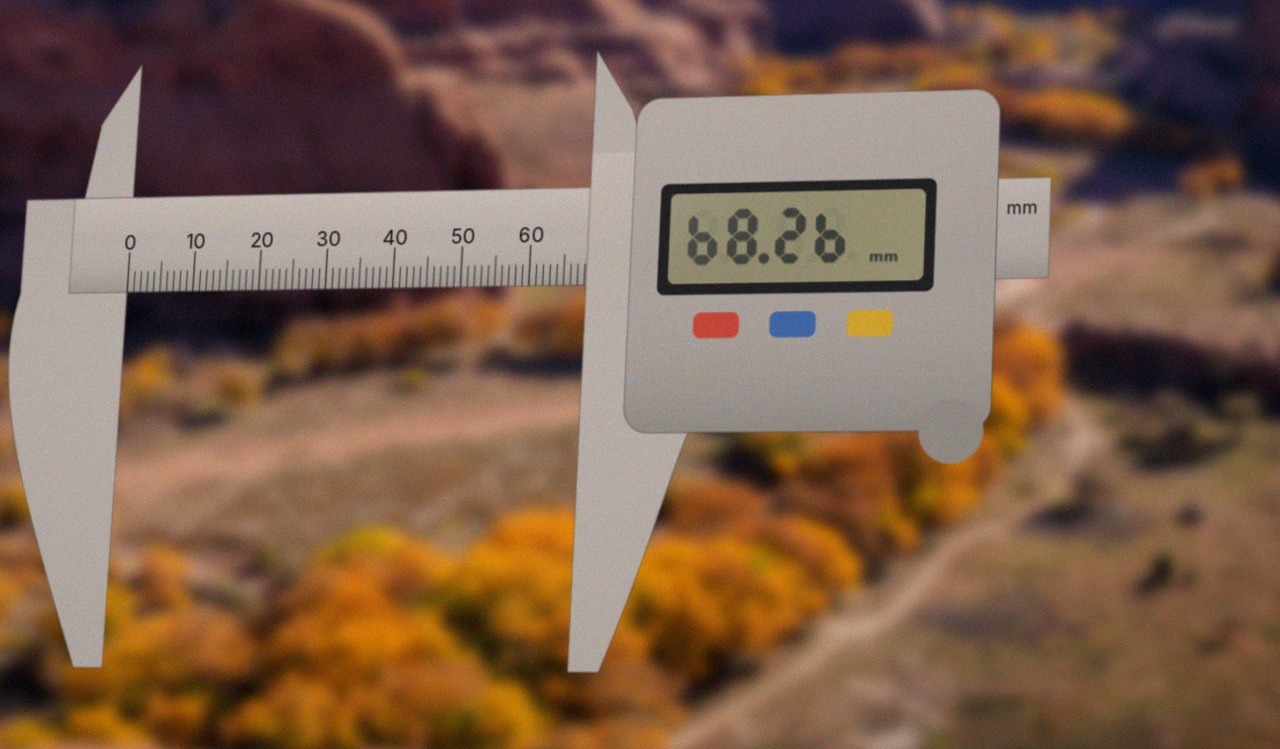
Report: 68.26 mm
